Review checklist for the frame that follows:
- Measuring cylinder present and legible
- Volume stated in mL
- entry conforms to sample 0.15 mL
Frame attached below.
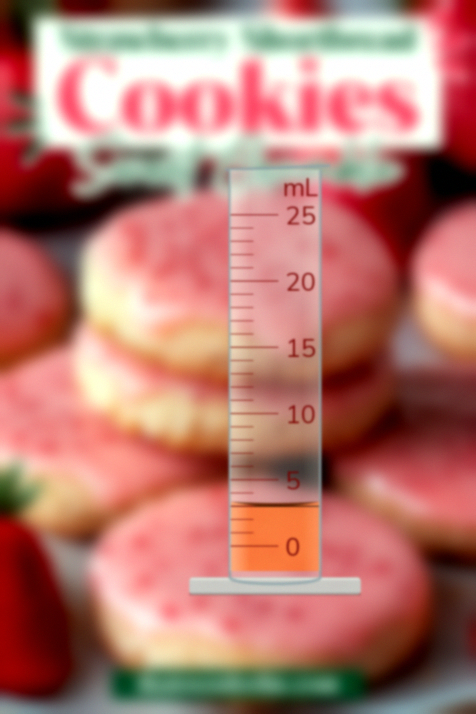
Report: 3 mL
